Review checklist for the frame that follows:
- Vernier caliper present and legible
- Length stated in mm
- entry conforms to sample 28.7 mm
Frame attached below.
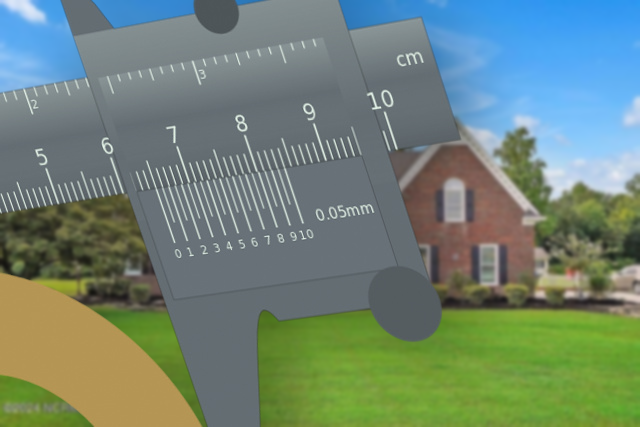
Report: 65.0 mm
